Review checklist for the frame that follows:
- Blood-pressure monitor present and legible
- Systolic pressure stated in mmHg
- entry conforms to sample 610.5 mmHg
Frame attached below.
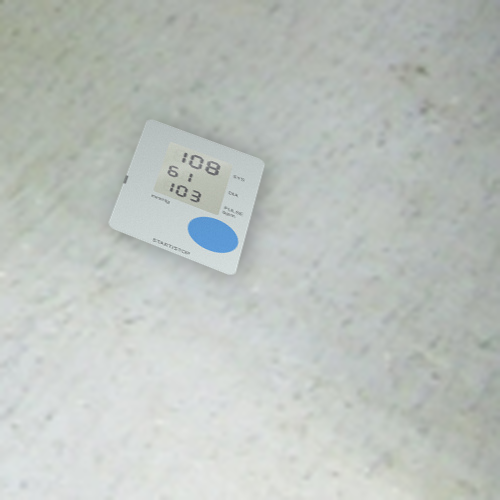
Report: 108 mmHg
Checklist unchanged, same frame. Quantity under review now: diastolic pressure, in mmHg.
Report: 61 mmHg
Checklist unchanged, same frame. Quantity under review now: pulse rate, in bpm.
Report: 103 bpm
